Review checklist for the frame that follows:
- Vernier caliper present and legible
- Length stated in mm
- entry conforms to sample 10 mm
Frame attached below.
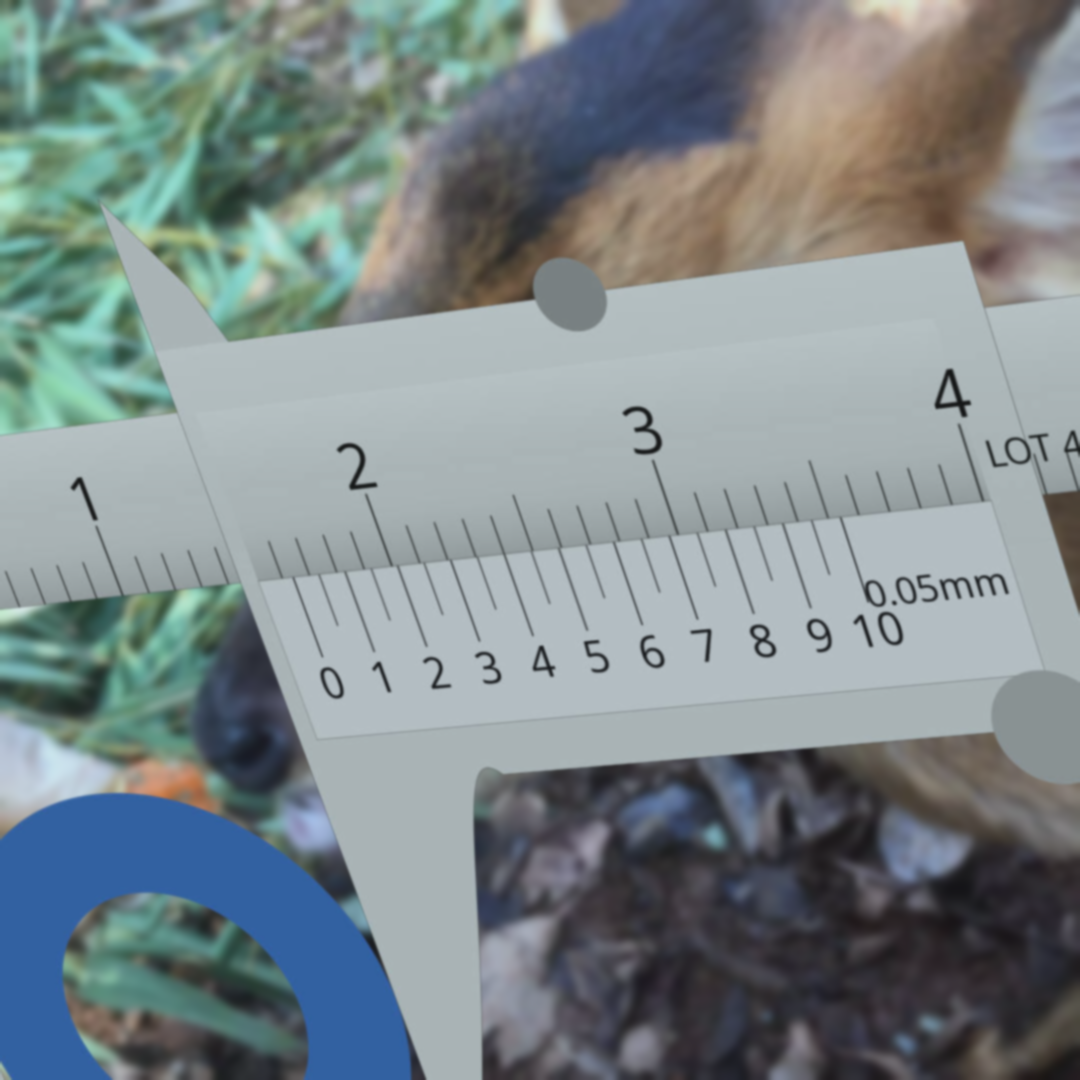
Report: 16.4 mm
